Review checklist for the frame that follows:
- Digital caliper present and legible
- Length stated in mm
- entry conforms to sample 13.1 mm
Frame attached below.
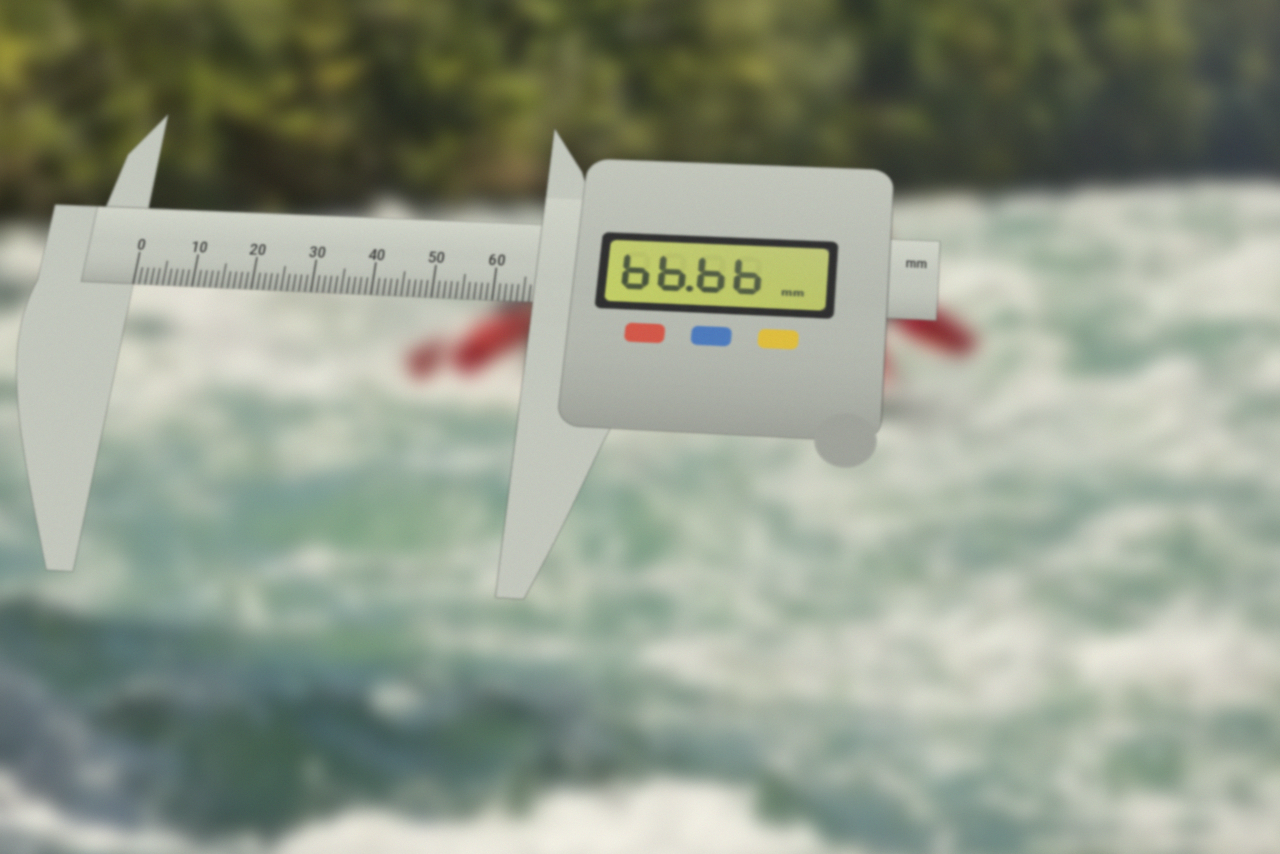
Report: 66.66 mm
